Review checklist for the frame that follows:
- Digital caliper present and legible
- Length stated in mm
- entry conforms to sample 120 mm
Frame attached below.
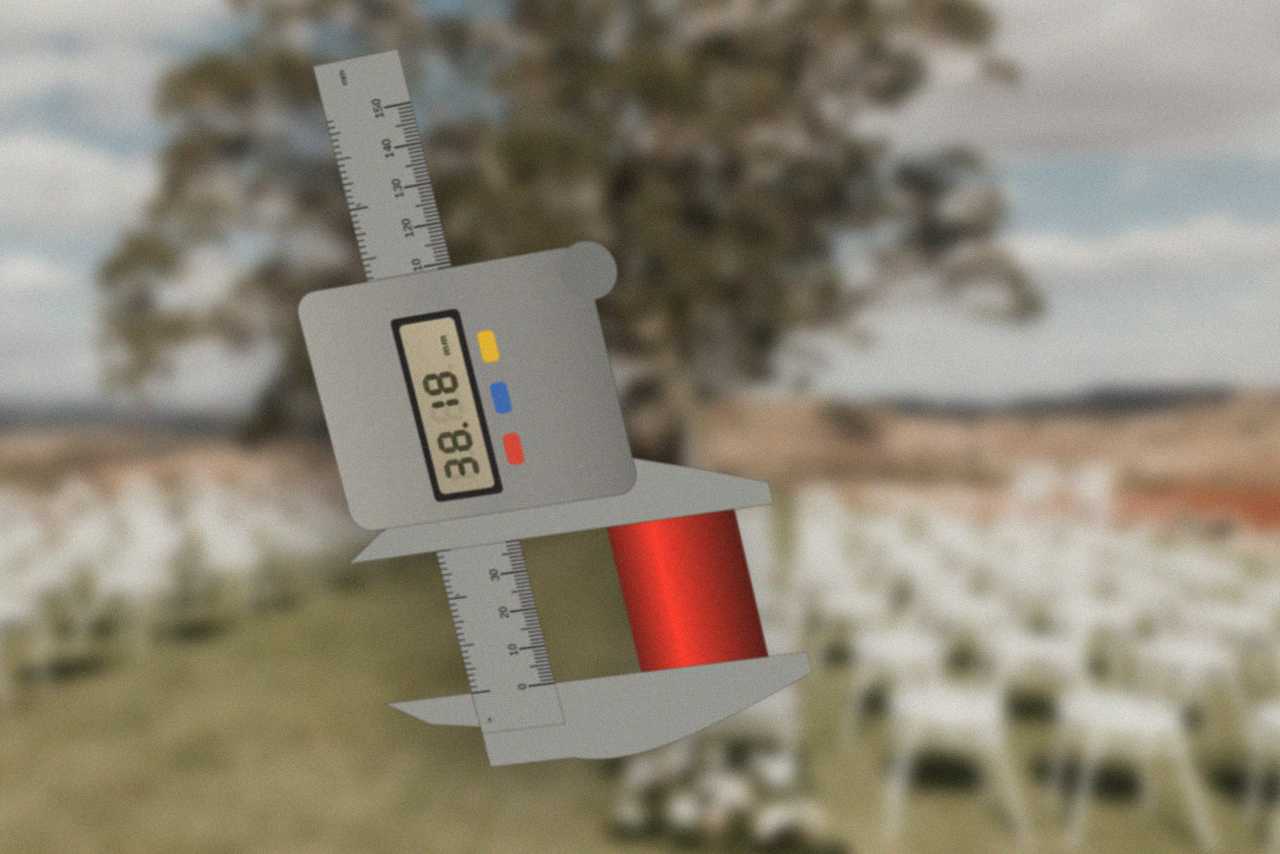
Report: 38.18 mm
